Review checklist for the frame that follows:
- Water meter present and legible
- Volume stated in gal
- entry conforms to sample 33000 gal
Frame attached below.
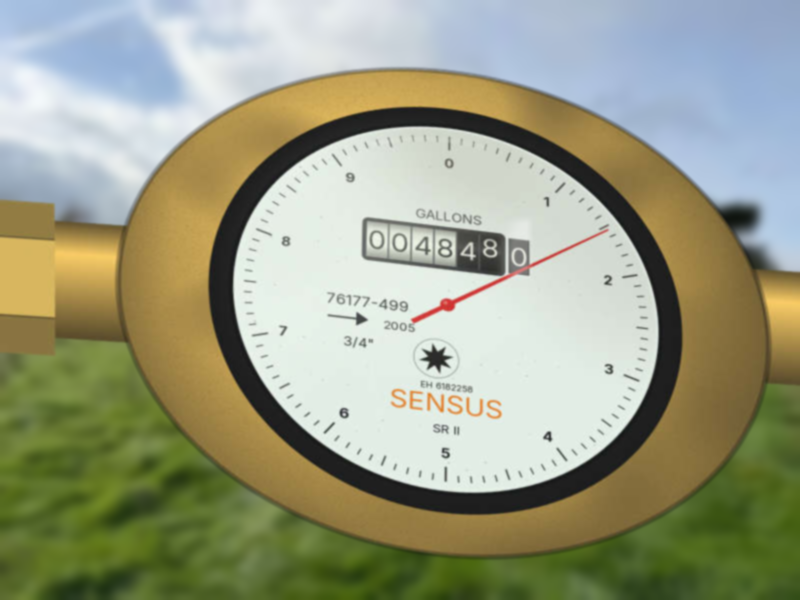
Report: 48481.5 gal
